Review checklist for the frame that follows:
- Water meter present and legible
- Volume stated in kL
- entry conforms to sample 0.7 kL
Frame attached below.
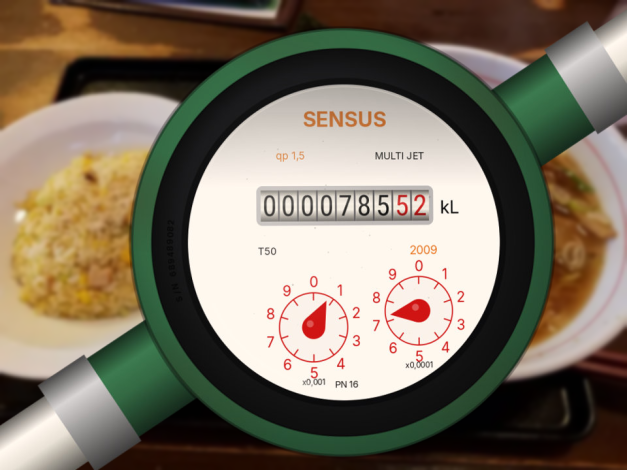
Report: 785.5207 kL
